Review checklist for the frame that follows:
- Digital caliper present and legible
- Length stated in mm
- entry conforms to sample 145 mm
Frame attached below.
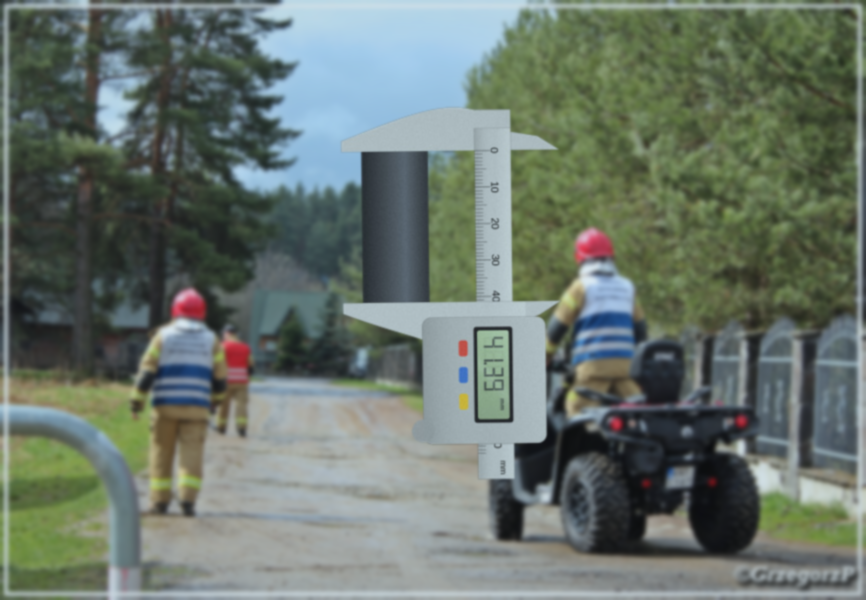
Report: 41.39 mm
